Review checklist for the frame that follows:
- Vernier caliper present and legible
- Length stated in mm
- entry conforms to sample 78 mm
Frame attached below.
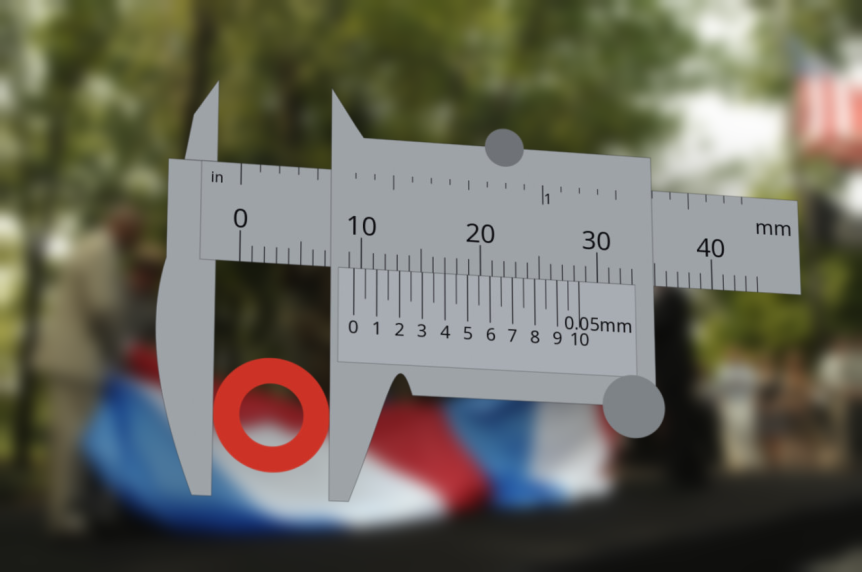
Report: 9.4 mm
